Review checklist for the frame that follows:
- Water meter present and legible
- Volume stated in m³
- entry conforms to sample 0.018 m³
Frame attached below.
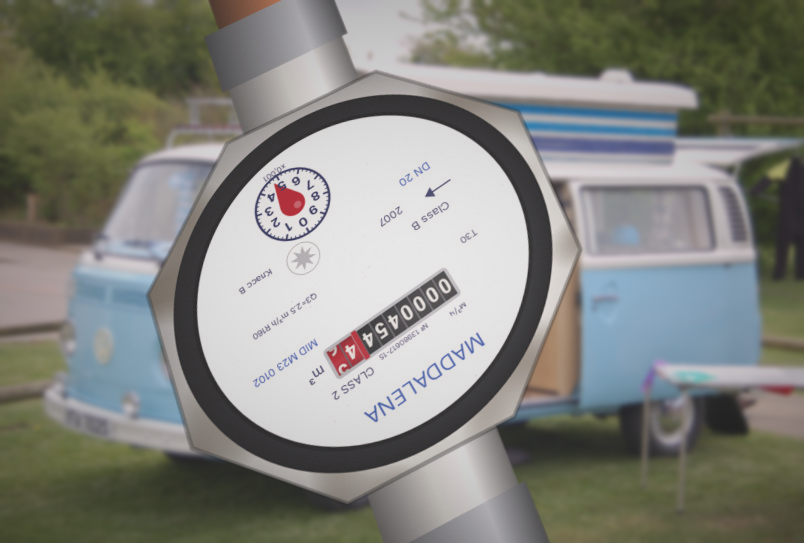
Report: 454.454 m³
